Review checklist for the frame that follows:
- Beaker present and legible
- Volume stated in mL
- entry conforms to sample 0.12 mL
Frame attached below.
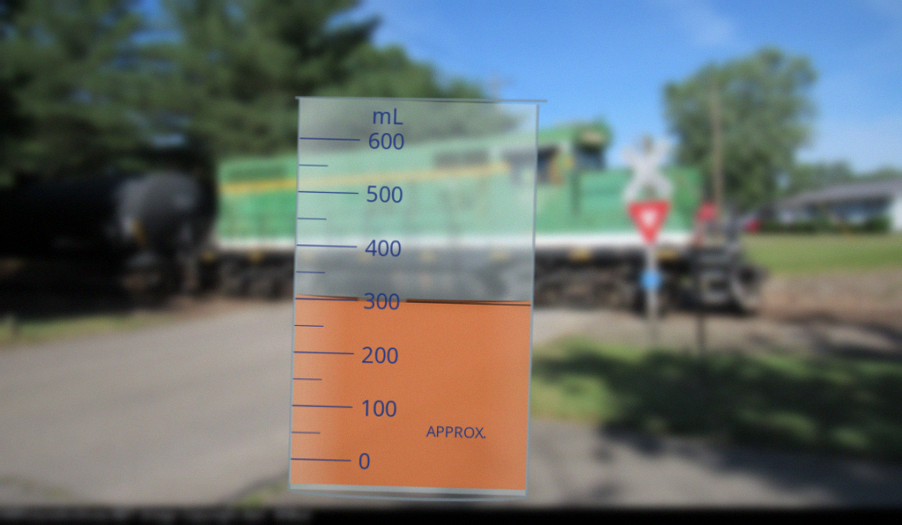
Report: 300 mL
